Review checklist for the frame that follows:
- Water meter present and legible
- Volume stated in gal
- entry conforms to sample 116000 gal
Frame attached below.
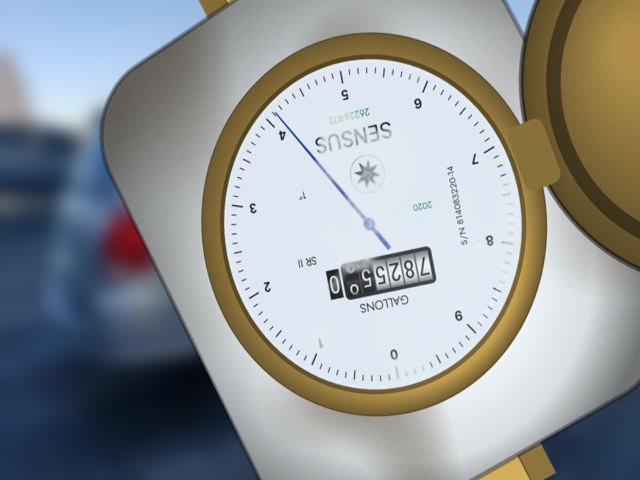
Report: 7825584.1 gal
